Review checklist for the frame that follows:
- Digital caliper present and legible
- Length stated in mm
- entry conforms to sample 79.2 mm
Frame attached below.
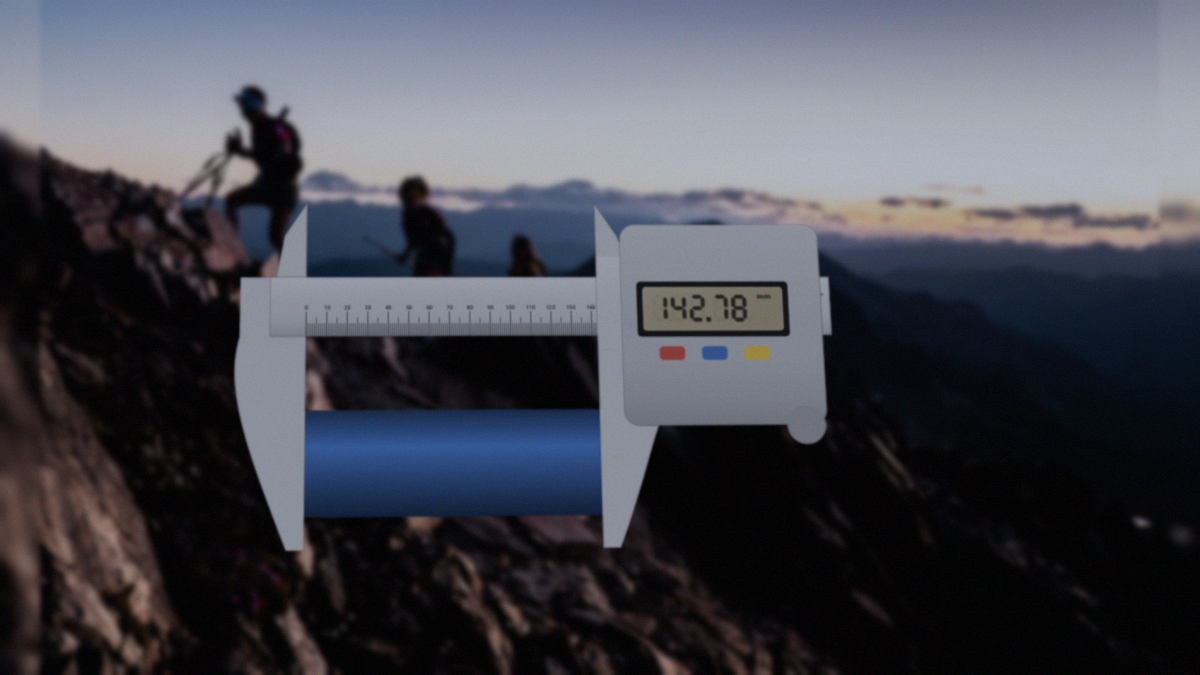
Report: 142.78 mm
